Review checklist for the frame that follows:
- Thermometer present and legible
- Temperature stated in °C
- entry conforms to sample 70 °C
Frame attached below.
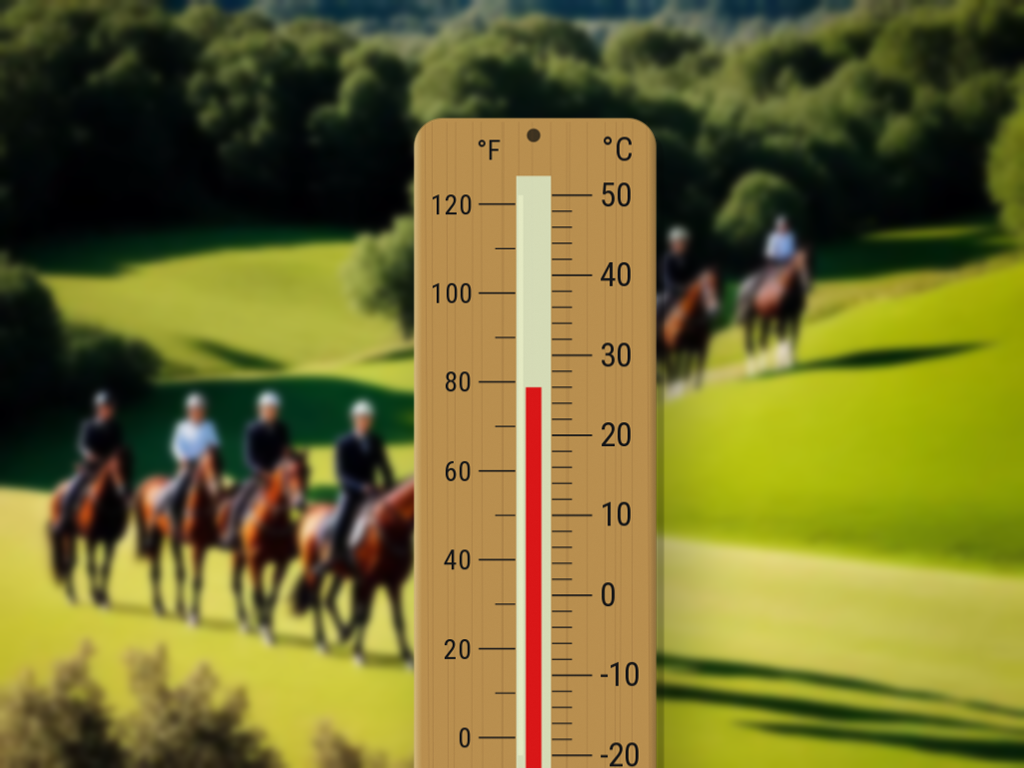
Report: 26 °C
